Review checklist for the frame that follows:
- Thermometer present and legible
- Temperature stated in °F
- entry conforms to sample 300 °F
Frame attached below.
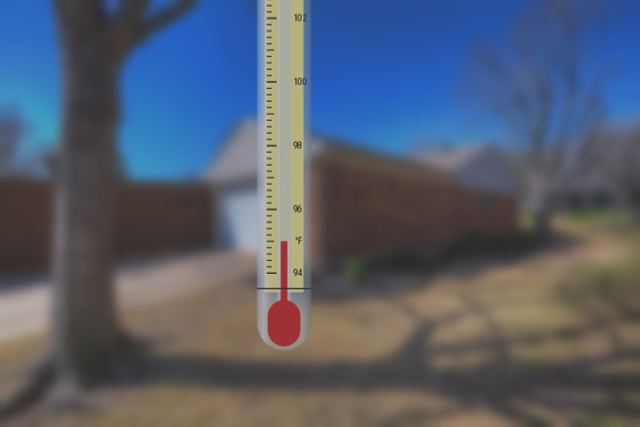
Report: 95 °F
